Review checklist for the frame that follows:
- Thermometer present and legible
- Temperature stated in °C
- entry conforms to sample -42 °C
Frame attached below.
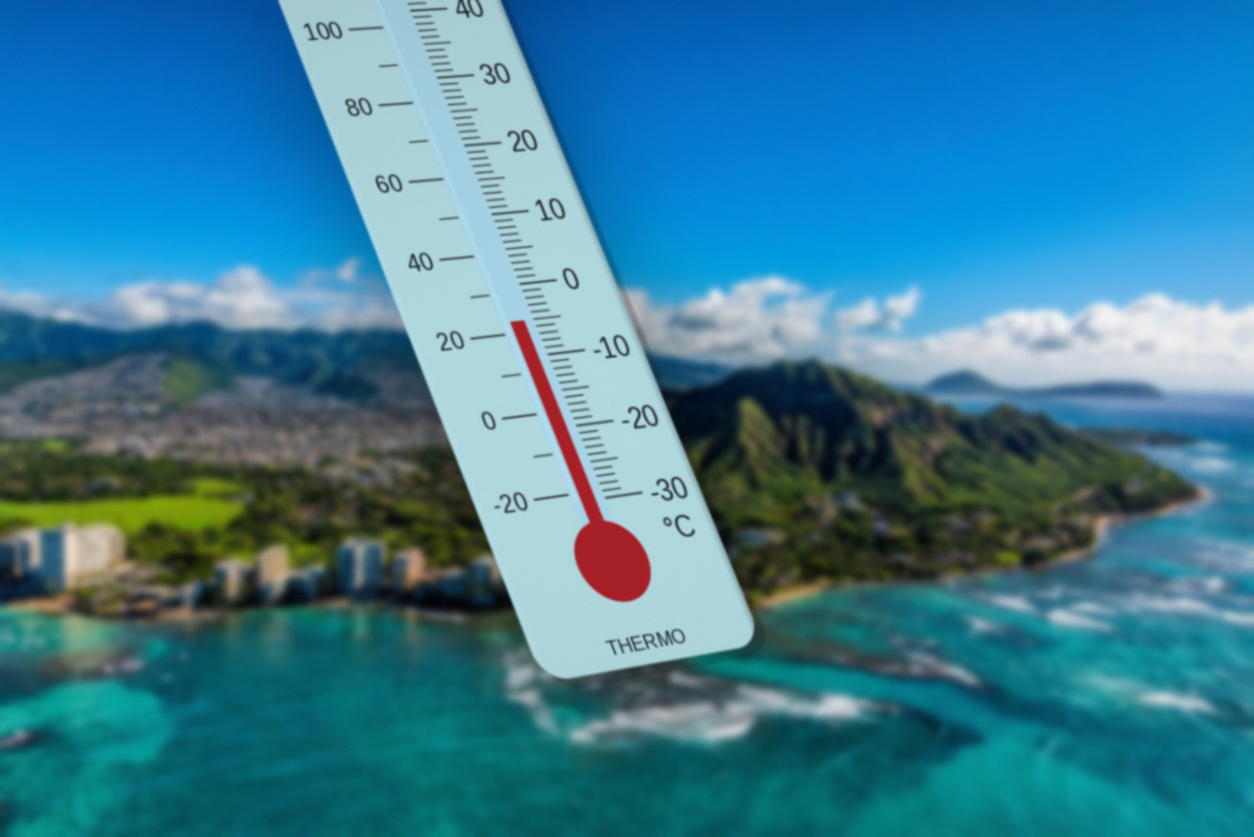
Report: -5 °C
